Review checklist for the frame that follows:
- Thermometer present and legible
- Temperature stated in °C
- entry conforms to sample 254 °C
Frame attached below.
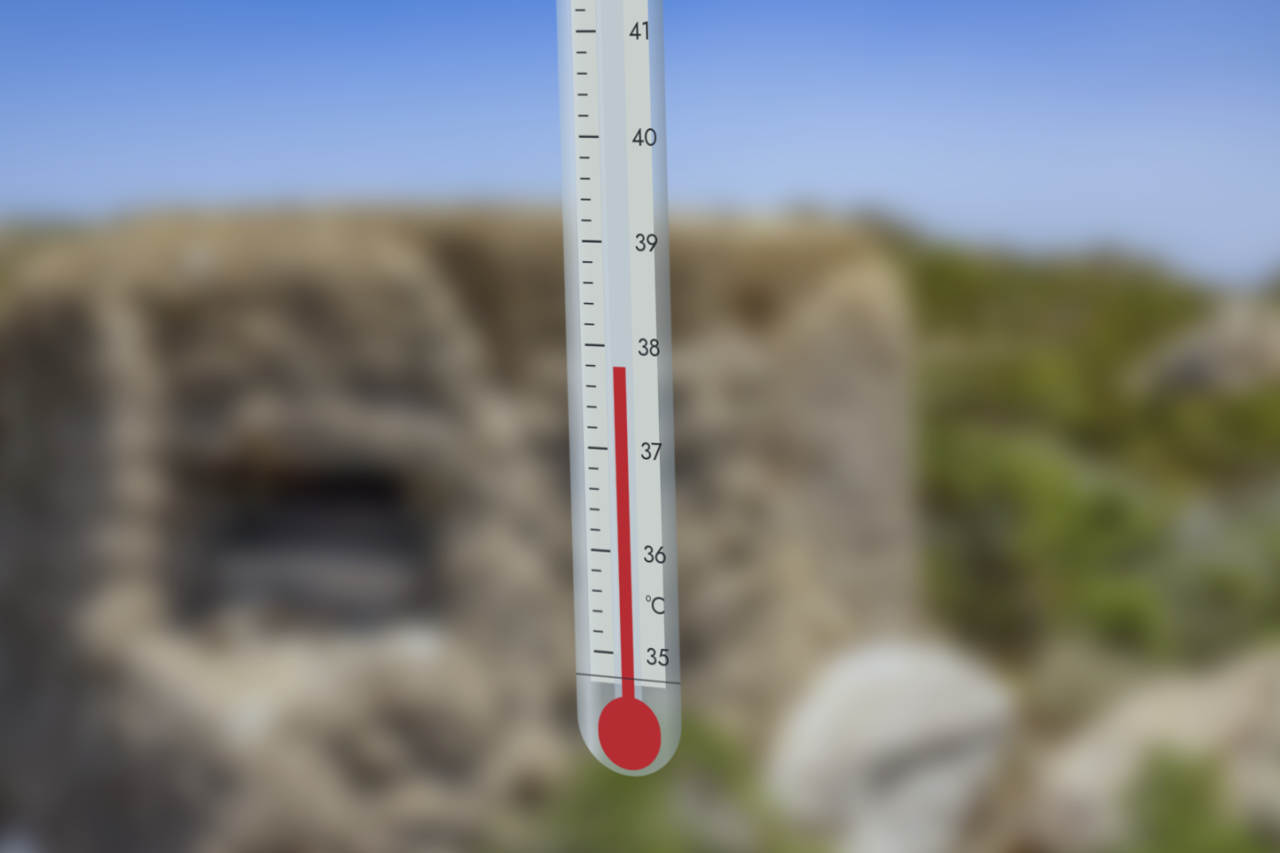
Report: 37.8 °C
